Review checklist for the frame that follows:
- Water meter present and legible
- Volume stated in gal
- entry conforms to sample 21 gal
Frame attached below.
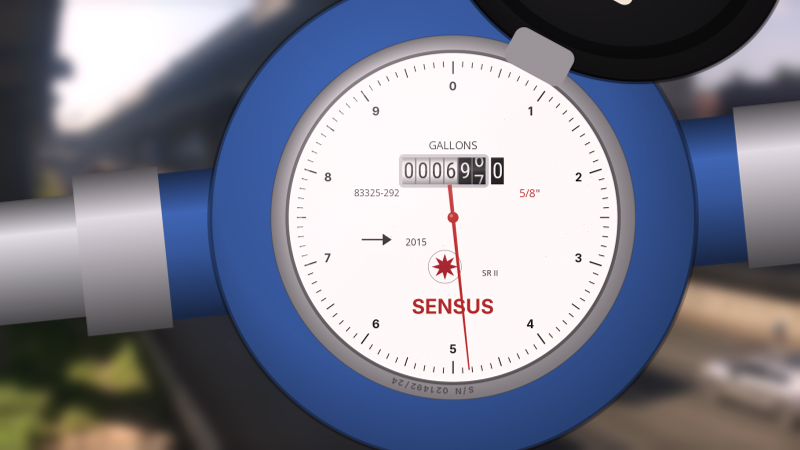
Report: 6964.8 gal
